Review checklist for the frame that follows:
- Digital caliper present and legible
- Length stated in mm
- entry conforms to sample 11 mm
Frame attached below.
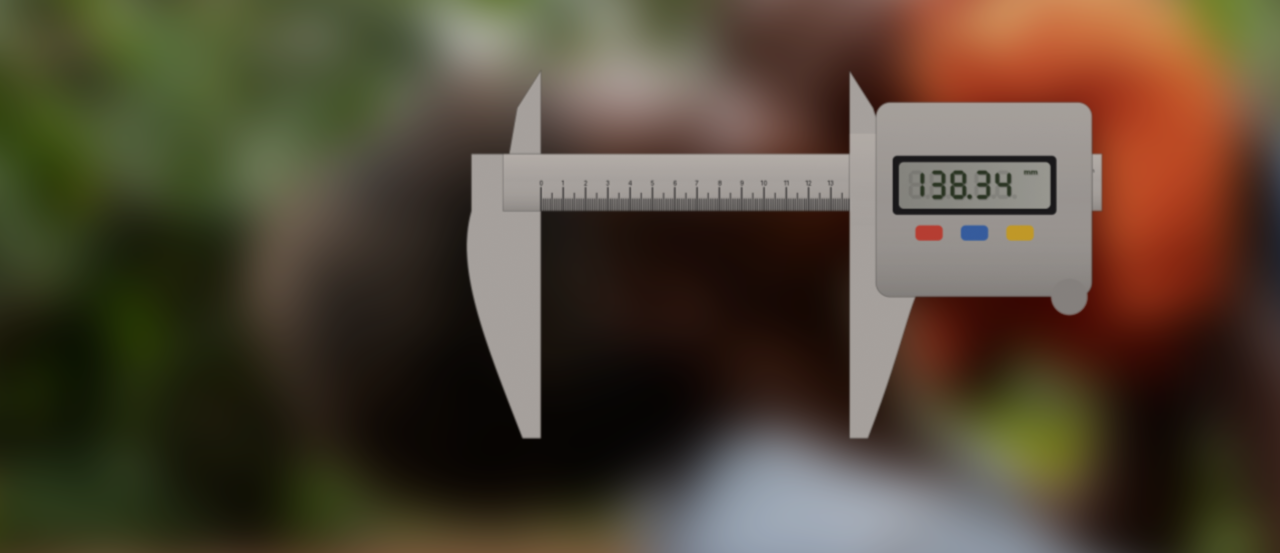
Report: 138.34 mm
